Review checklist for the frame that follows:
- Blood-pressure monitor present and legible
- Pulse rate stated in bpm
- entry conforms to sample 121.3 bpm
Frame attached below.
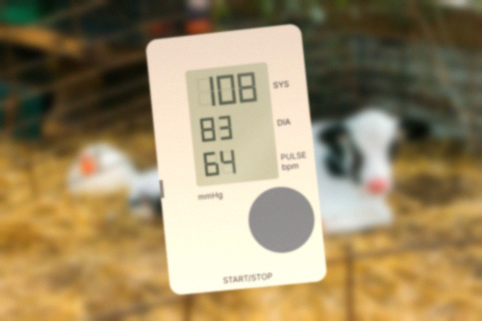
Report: 64 bpm
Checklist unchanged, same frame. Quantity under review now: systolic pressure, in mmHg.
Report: 108 mmHg
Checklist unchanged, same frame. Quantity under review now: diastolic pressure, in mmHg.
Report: 83 mmHg
